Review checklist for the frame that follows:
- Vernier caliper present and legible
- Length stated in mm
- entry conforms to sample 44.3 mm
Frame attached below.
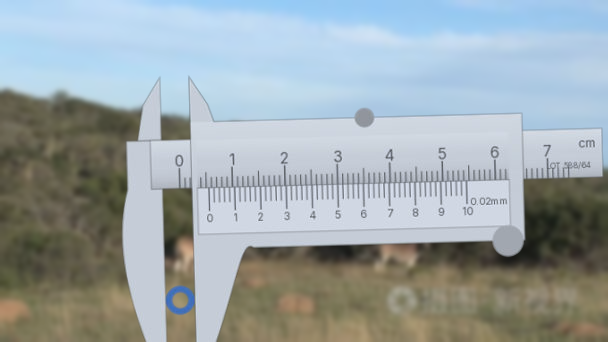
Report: 5.5 mm
